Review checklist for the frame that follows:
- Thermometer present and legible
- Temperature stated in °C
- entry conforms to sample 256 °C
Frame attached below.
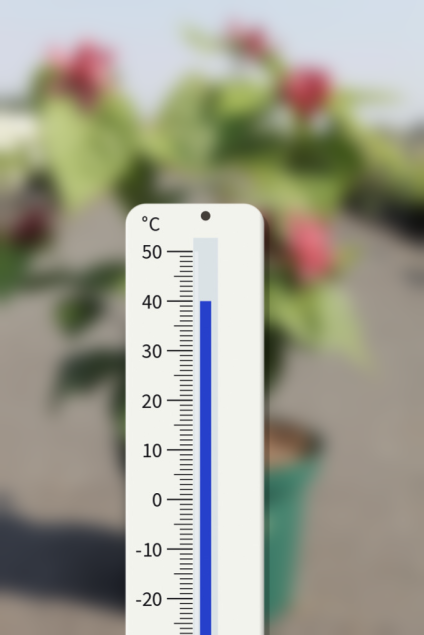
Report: 40 °C
